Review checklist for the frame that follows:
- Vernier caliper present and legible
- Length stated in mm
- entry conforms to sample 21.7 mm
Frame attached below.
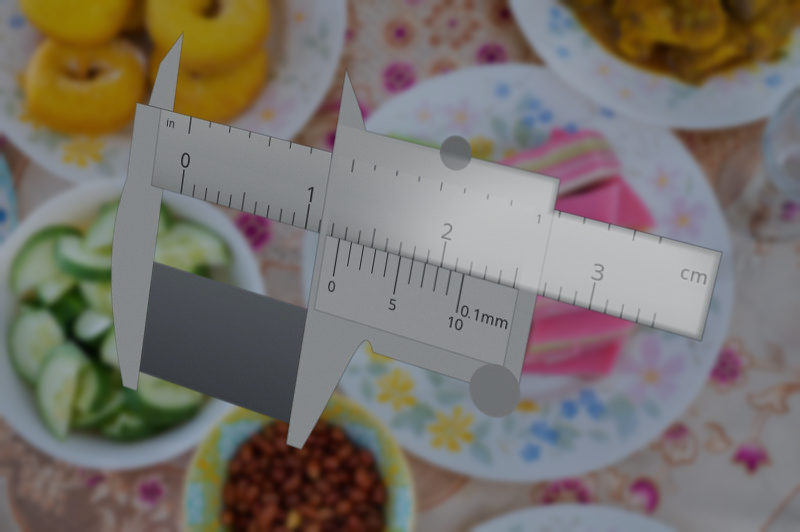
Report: 12.6 mm
